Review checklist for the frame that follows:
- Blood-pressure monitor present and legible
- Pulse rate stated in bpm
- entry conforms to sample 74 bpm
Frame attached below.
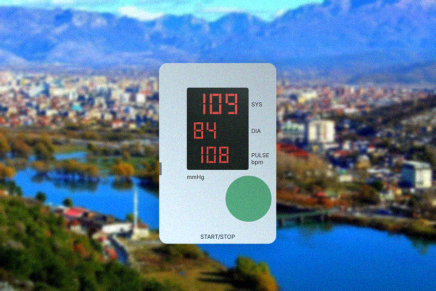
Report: 108 bpm
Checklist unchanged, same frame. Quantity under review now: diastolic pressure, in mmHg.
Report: 84 mmHg
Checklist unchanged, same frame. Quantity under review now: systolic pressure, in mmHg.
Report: 109 mmHg
